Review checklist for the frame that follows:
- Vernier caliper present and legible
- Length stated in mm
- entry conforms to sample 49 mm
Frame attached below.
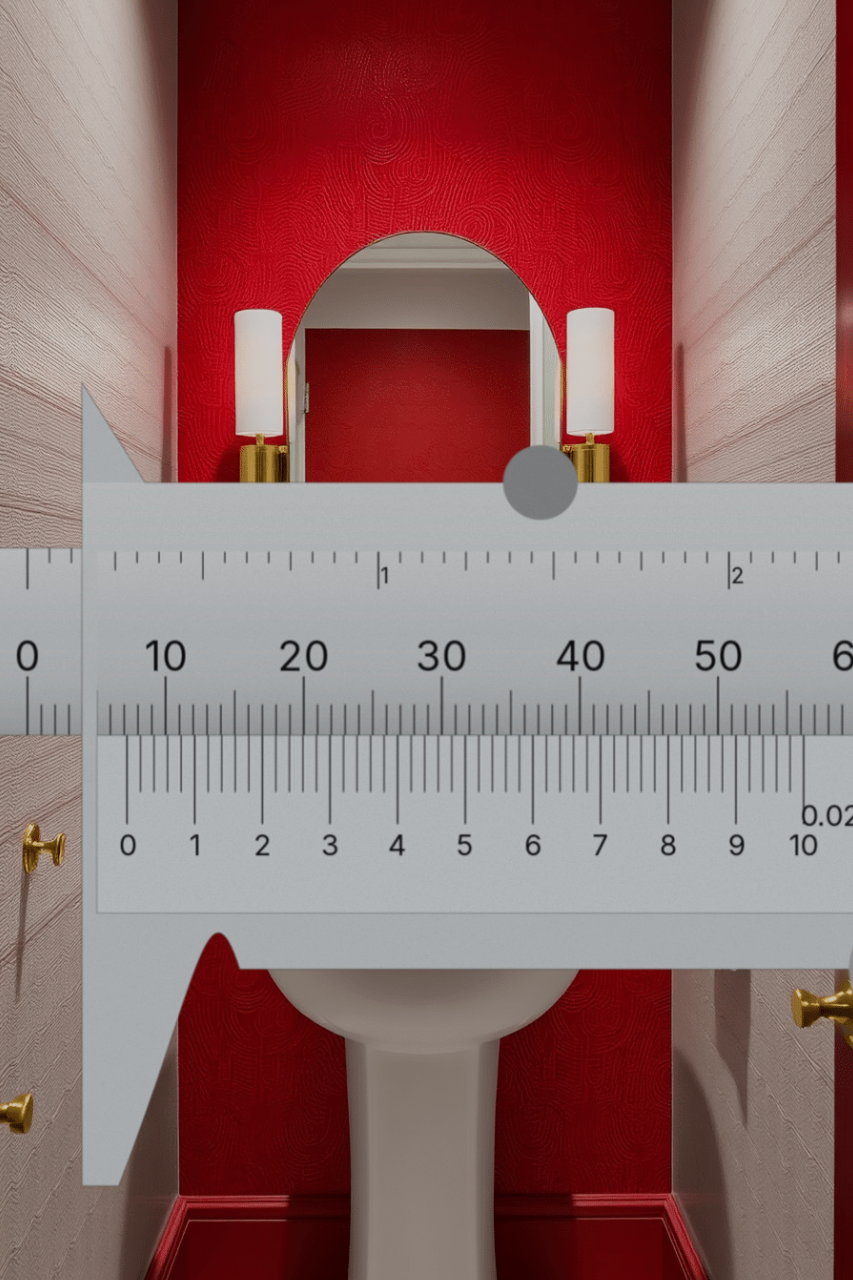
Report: 7.2 mm
